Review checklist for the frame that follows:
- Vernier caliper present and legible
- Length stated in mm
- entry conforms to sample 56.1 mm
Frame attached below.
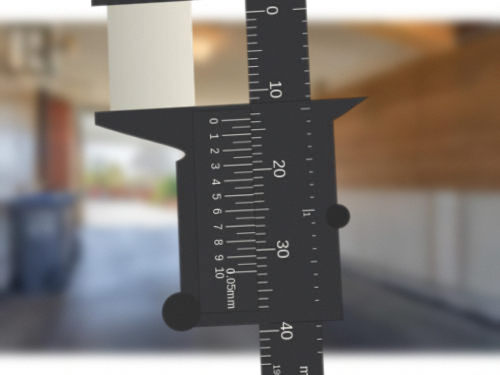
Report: 13.6 mm
